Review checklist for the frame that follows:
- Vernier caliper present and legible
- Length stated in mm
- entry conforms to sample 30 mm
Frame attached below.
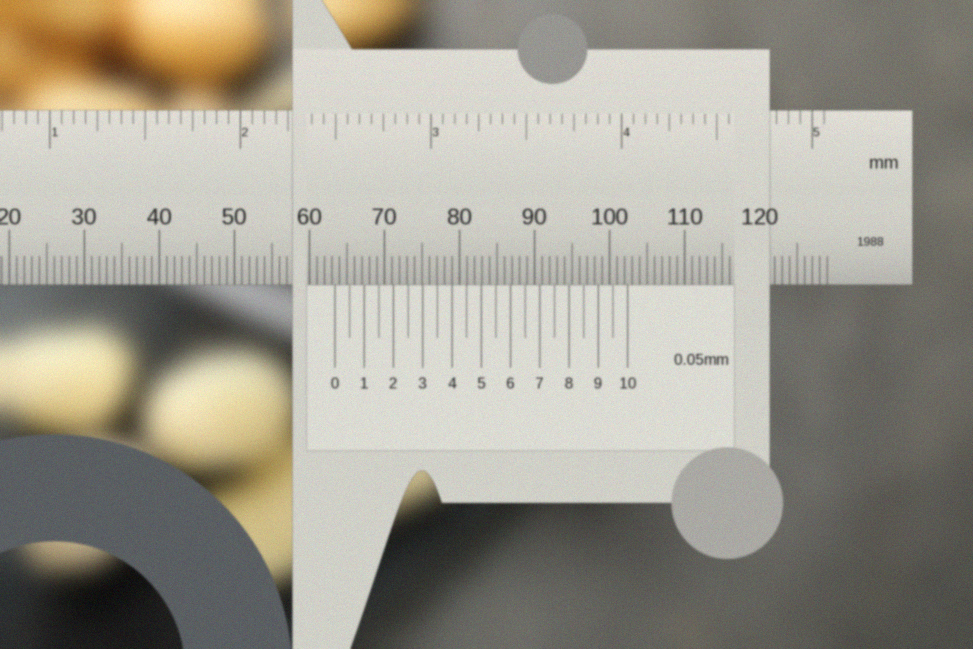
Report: 63.4 mm
